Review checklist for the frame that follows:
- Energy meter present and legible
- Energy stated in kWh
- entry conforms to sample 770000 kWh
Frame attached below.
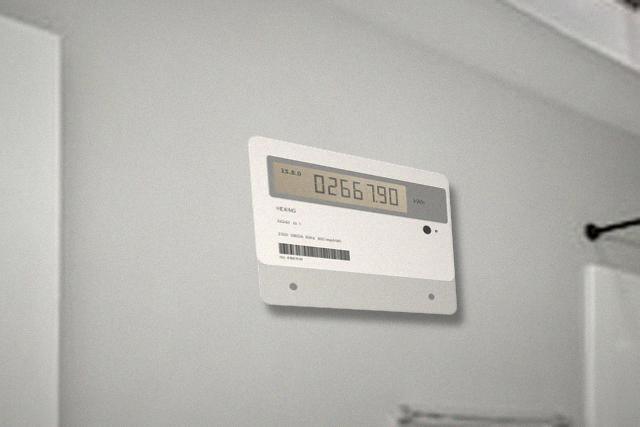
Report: 2667.90 kWh
